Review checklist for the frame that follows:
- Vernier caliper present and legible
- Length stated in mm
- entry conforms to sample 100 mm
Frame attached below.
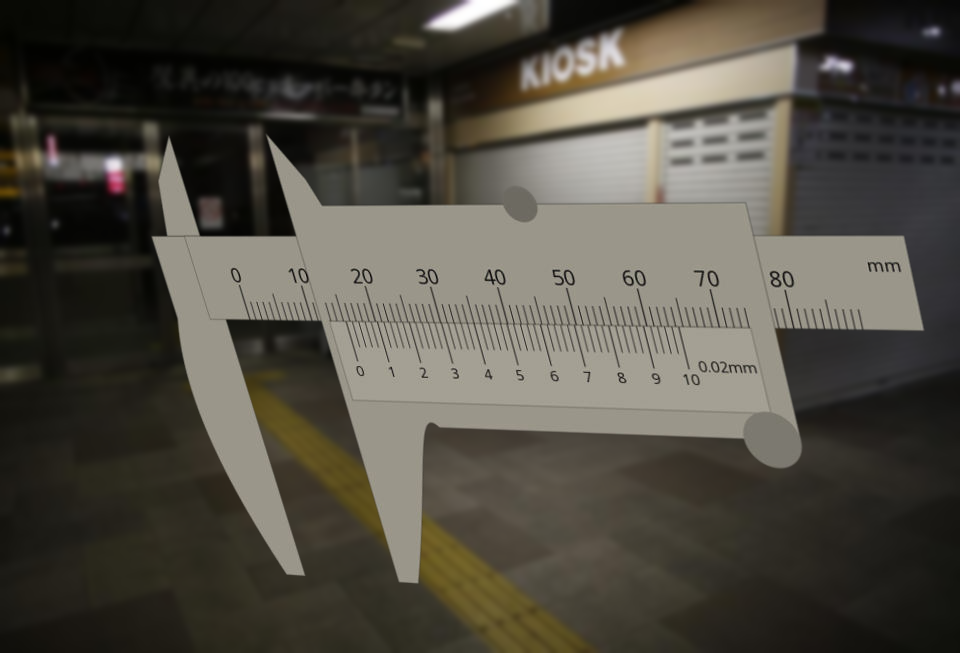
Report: 15.4 mm
